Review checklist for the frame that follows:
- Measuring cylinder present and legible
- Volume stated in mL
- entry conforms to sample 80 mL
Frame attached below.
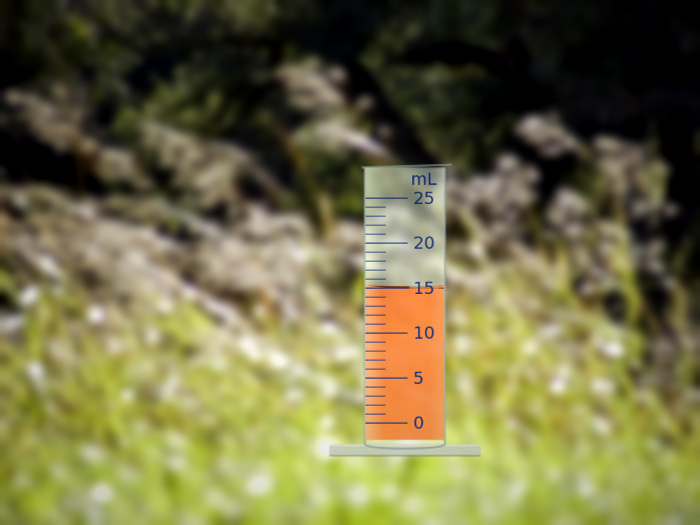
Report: 15 mL
